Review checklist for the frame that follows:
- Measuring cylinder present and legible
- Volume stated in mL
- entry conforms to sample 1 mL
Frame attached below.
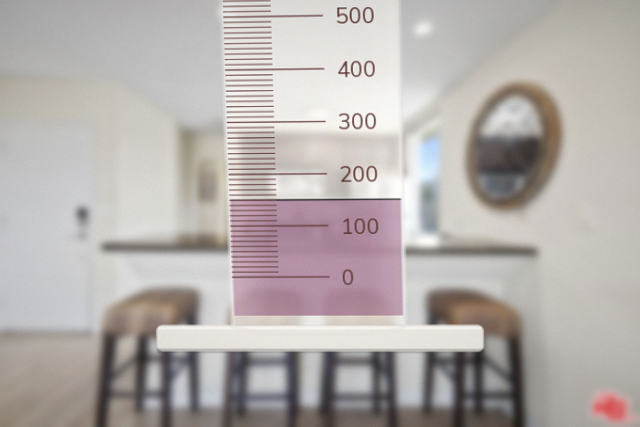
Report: 150 mL
